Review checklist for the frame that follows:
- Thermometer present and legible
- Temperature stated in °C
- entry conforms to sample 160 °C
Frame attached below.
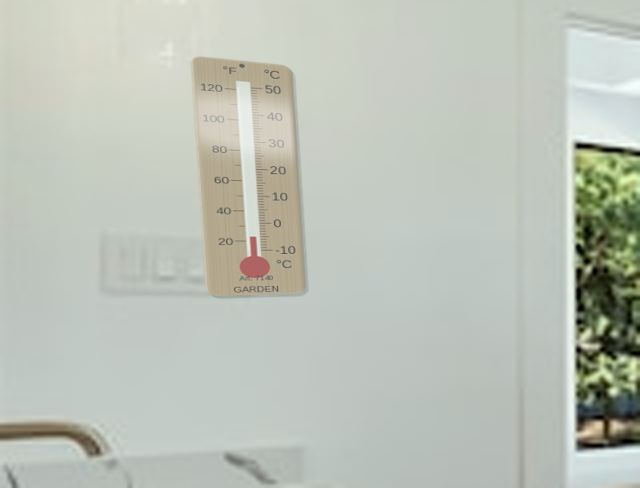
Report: -5 °C
